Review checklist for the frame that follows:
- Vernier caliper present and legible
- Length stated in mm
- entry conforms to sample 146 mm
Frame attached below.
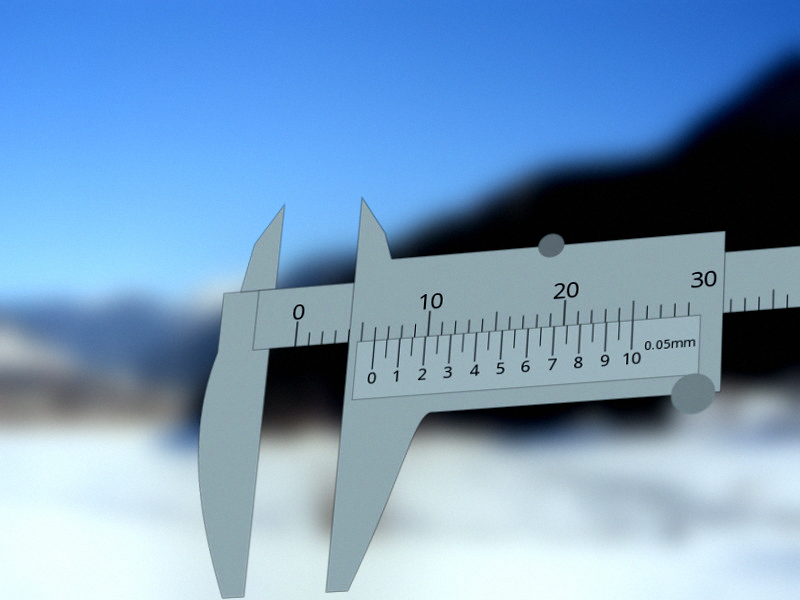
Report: 6.0 mm
